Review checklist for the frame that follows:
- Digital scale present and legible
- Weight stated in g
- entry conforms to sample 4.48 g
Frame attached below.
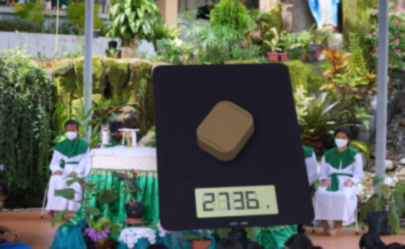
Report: 2736 g
